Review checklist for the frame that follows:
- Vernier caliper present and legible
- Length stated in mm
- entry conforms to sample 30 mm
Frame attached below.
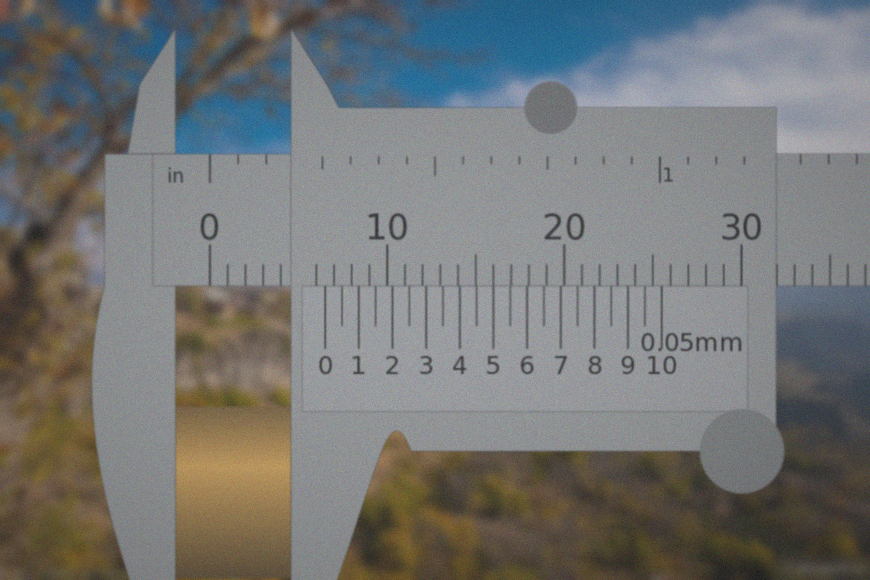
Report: 6.5 mm
